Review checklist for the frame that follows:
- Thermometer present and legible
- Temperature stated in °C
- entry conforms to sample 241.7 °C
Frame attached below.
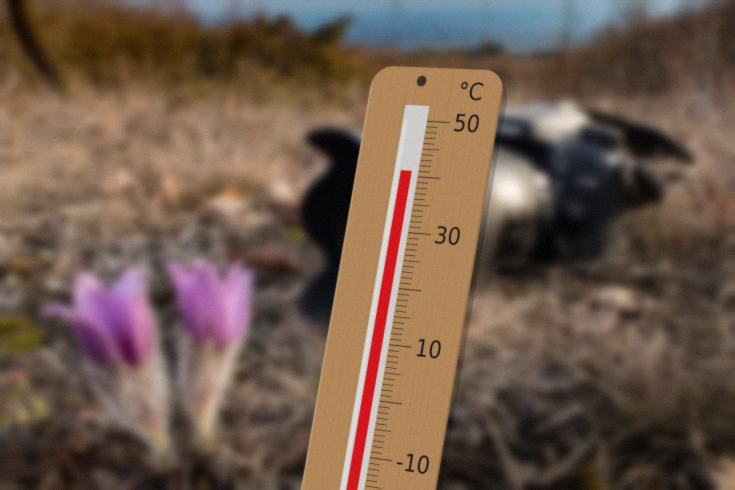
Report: 41 °C
